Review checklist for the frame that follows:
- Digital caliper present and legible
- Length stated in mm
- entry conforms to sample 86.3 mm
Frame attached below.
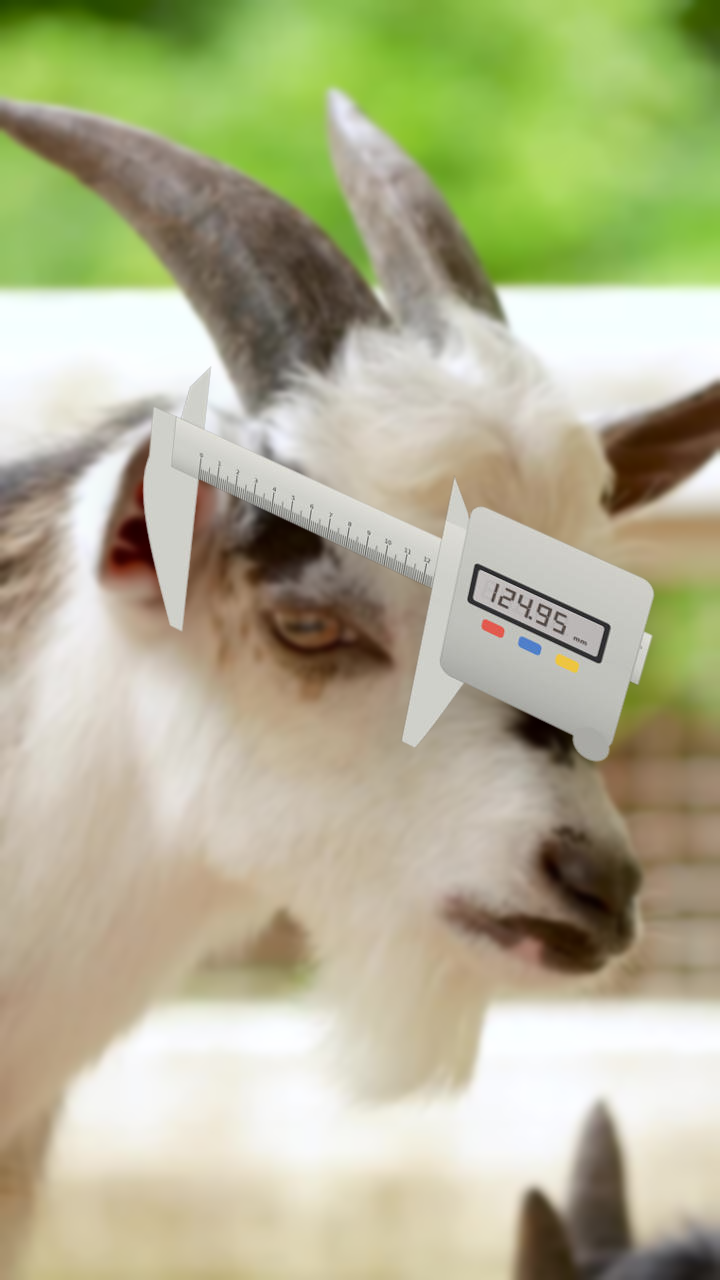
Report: 124.95 mm
